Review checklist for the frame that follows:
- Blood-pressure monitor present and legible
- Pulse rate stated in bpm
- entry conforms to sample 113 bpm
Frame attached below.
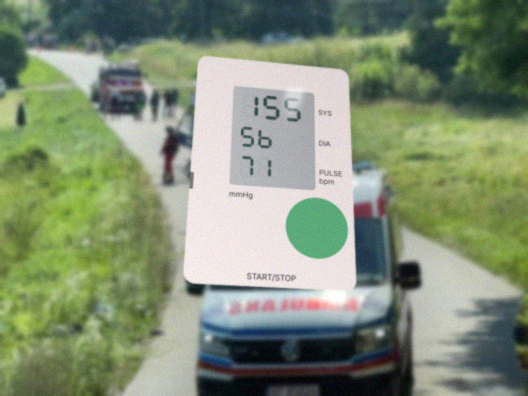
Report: 71 bpm
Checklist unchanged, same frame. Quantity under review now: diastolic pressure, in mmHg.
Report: 56 mmHg
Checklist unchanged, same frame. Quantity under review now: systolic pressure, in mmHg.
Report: 155 mmHg
